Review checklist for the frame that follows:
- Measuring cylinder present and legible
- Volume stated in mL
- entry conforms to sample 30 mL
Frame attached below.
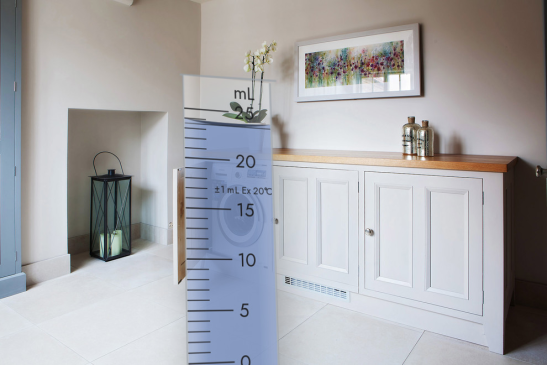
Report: 23.5 mL
